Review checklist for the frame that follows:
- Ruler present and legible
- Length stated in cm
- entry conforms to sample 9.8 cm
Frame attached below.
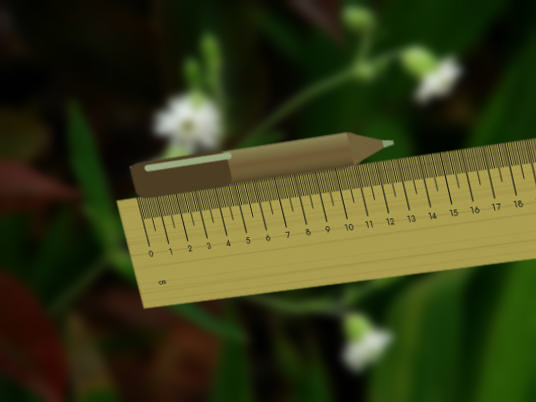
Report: 13 cm
